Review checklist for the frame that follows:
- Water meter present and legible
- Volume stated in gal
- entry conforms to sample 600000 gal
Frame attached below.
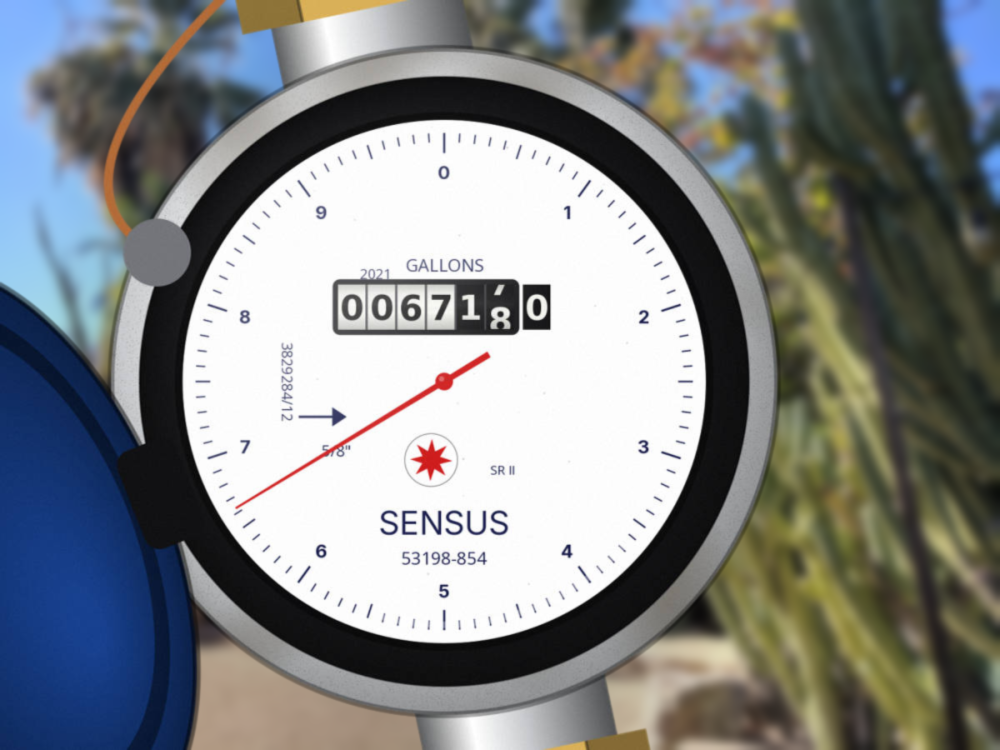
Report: 67176.6 gal
